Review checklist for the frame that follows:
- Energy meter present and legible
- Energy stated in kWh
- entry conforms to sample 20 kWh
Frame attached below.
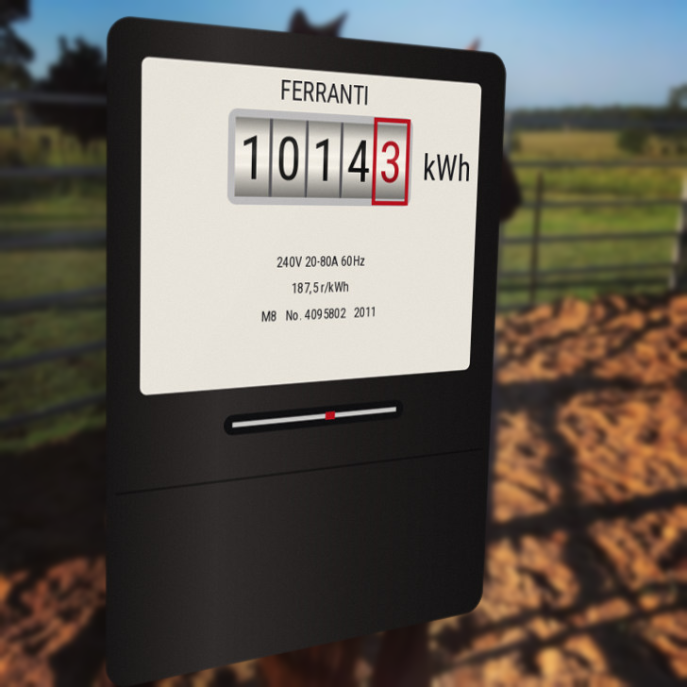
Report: 1014.3 kWh
